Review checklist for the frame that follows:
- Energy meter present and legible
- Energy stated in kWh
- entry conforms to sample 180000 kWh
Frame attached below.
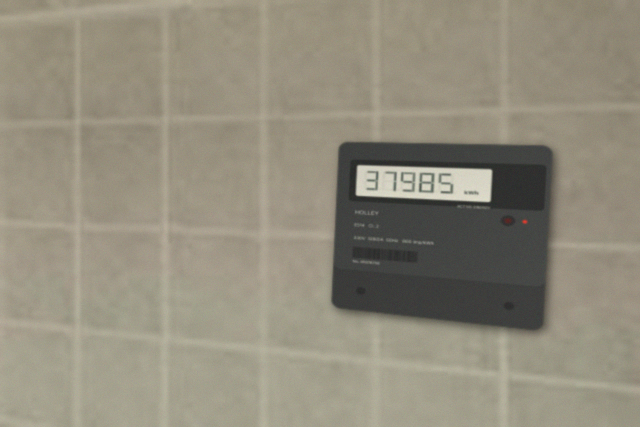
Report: 37985 kWh
